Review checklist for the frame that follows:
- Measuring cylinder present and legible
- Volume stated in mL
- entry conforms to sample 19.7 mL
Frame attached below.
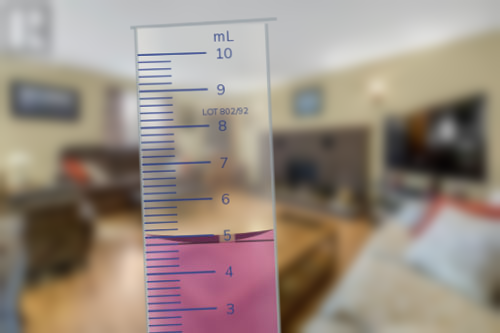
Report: 4.8 mL
